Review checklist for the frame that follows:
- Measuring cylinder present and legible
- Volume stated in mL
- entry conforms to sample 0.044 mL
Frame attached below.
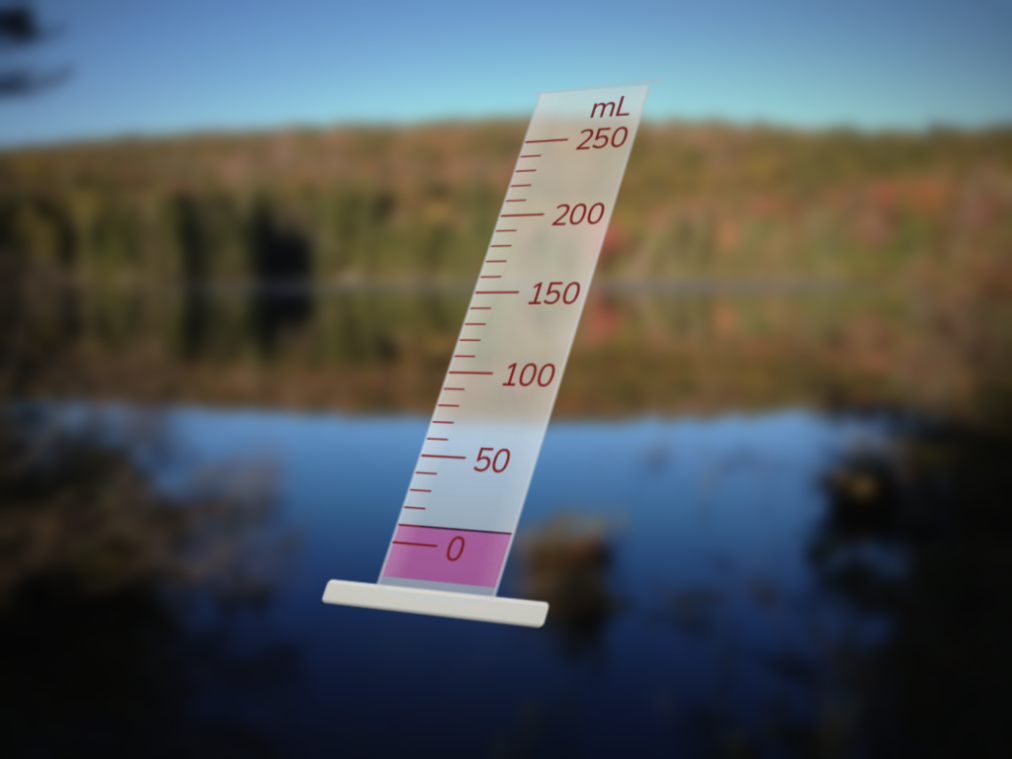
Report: 10 mL
